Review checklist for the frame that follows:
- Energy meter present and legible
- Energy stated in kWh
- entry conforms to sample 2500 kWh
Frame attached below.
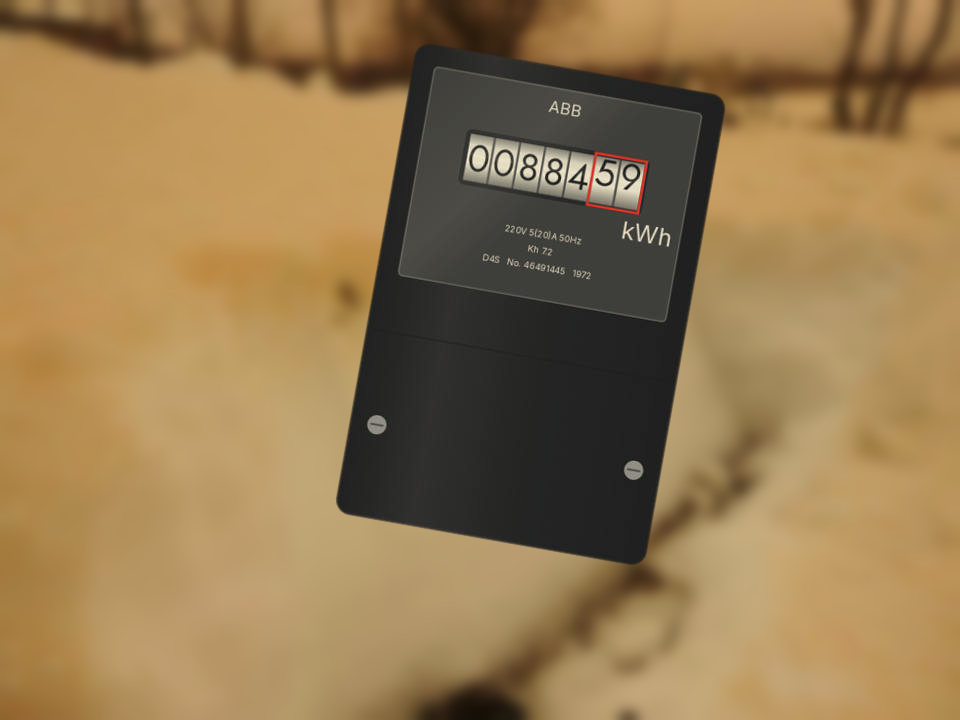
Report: 884.59 kWh
